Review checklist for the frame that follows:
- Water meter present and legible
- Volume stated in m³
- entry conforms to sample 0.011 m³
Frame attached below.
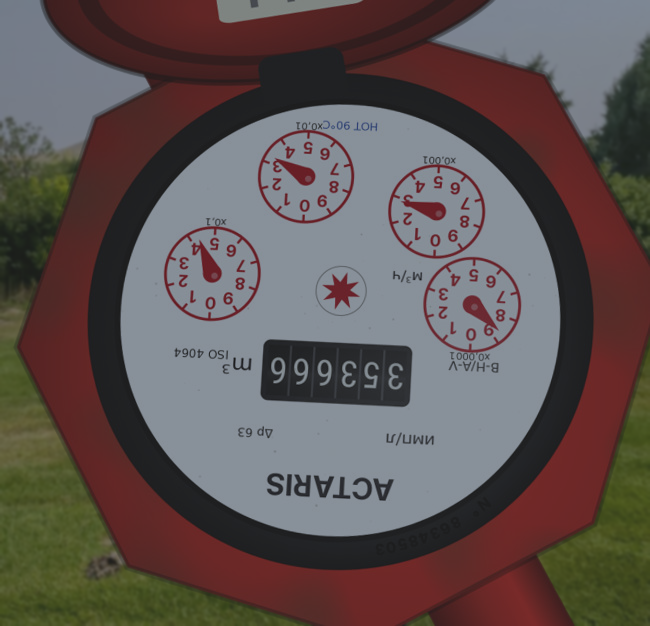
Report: 353666.4328 m³
